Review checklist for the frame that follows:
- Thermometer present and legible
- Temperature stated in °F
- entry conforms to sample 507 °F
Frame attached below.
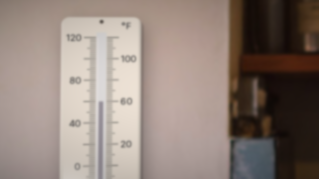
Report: 60 °F
